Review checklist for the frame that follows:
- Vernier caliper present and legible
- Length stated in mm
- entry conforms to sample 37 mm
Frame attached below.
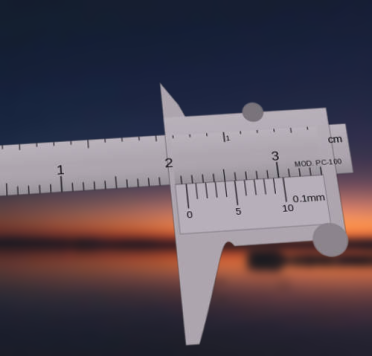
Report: 21.4 mm
